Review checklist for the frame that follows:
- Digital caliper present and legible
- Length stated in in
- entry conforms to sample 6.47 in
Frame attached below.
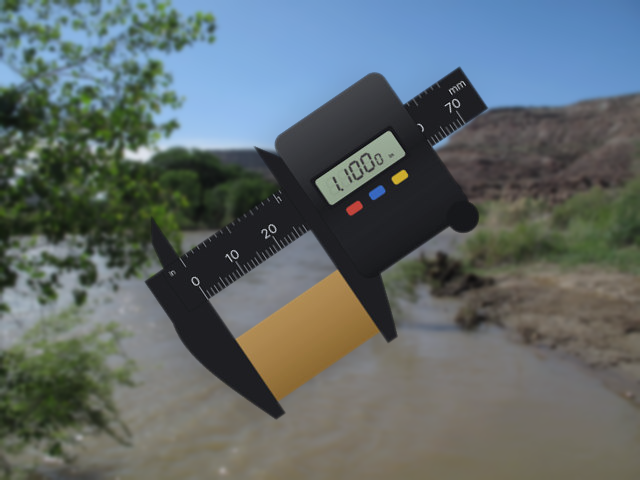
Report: 1.1000 in
